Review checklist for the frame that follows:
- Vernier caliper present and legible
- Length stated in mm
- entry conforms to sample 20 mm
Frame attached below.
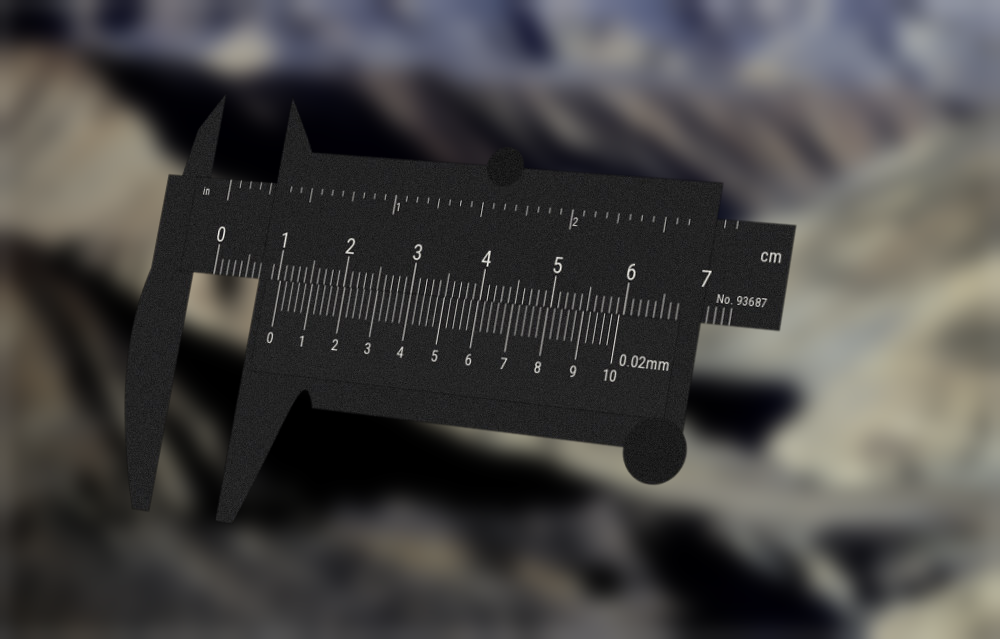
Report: 10.4 mm
